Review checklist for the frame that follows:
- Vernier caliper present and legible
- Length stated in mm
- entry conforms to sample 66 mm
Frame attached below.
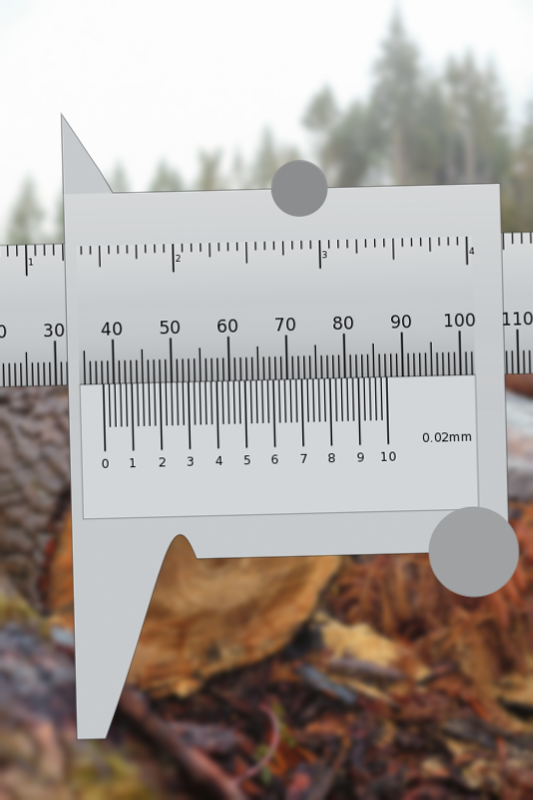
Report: 38.2 mm
